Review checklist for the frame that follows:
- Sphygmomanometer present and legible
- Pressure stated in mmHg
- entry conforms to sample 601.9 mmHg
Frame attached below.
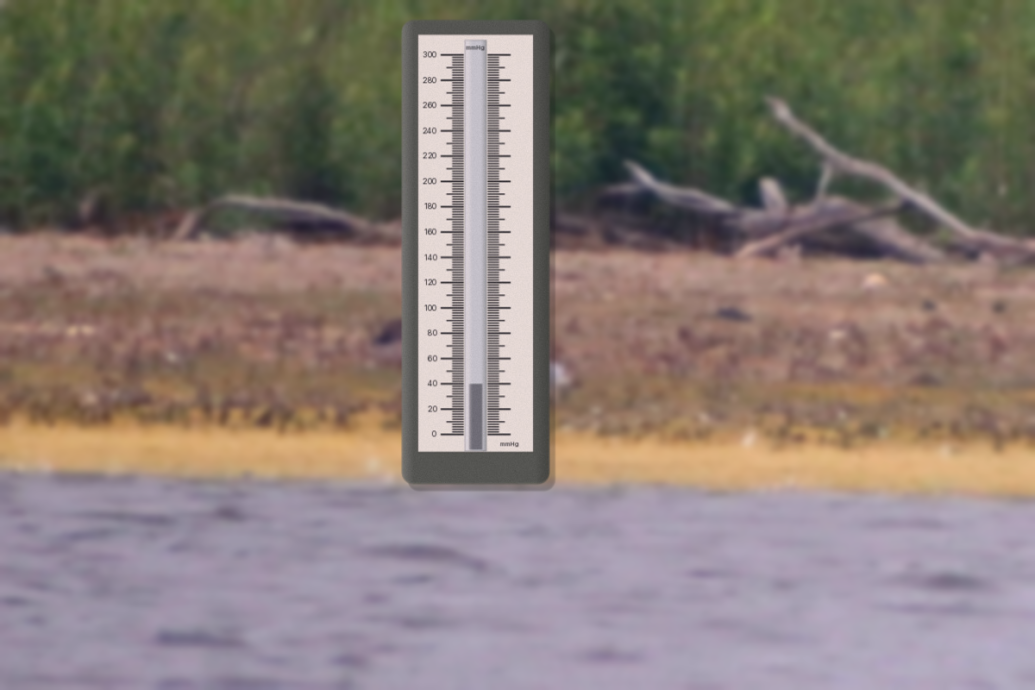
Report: 40 mmHg
